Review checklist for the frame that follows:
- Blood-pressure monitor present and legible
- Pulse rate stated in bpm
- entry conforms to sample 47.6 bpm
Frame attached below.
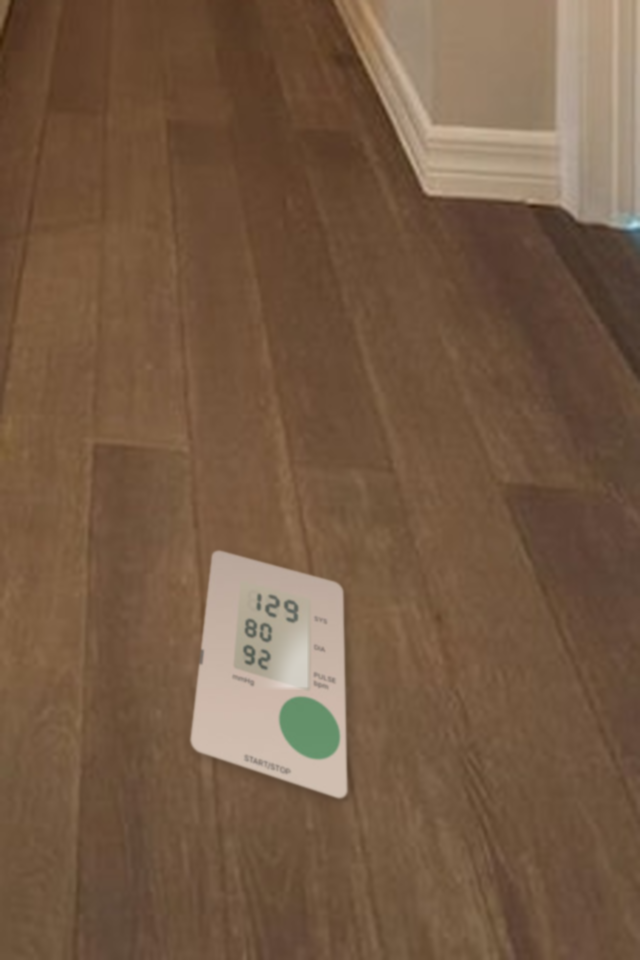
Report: 92 bpm
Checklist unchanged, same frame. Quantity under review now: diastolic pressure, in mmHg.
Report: 80 mmHg
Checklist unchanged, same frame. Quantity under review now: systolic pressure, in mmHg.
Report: 129 mmHg
